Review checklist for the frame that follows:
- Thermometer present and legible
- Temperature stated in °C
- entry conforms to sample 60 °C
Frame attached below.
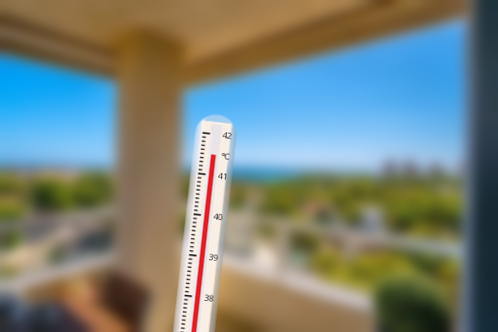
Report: 41.5 °C
